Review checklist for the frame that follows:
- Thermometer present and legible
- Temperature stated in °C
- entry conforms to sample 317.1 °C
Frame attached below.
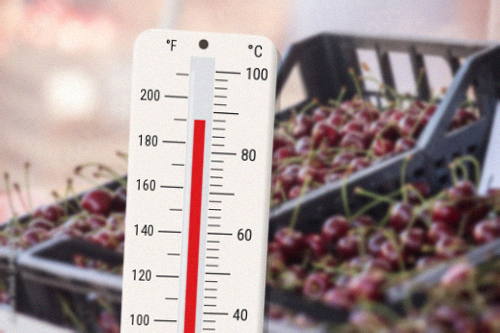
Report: 88 °C
